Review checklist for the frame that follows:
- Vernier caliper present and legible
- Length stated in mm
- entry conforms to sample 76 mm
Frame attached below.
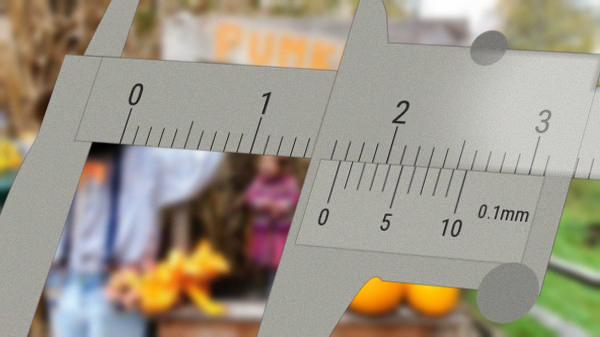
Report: 16.7 mm
